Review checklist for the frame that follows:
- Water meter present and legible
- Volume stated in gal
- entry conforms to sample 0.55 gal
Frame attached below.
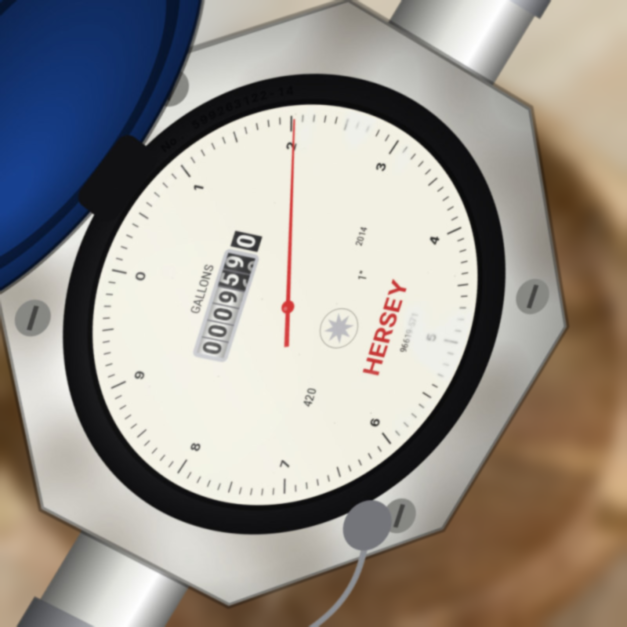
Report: 9592.0 gal
